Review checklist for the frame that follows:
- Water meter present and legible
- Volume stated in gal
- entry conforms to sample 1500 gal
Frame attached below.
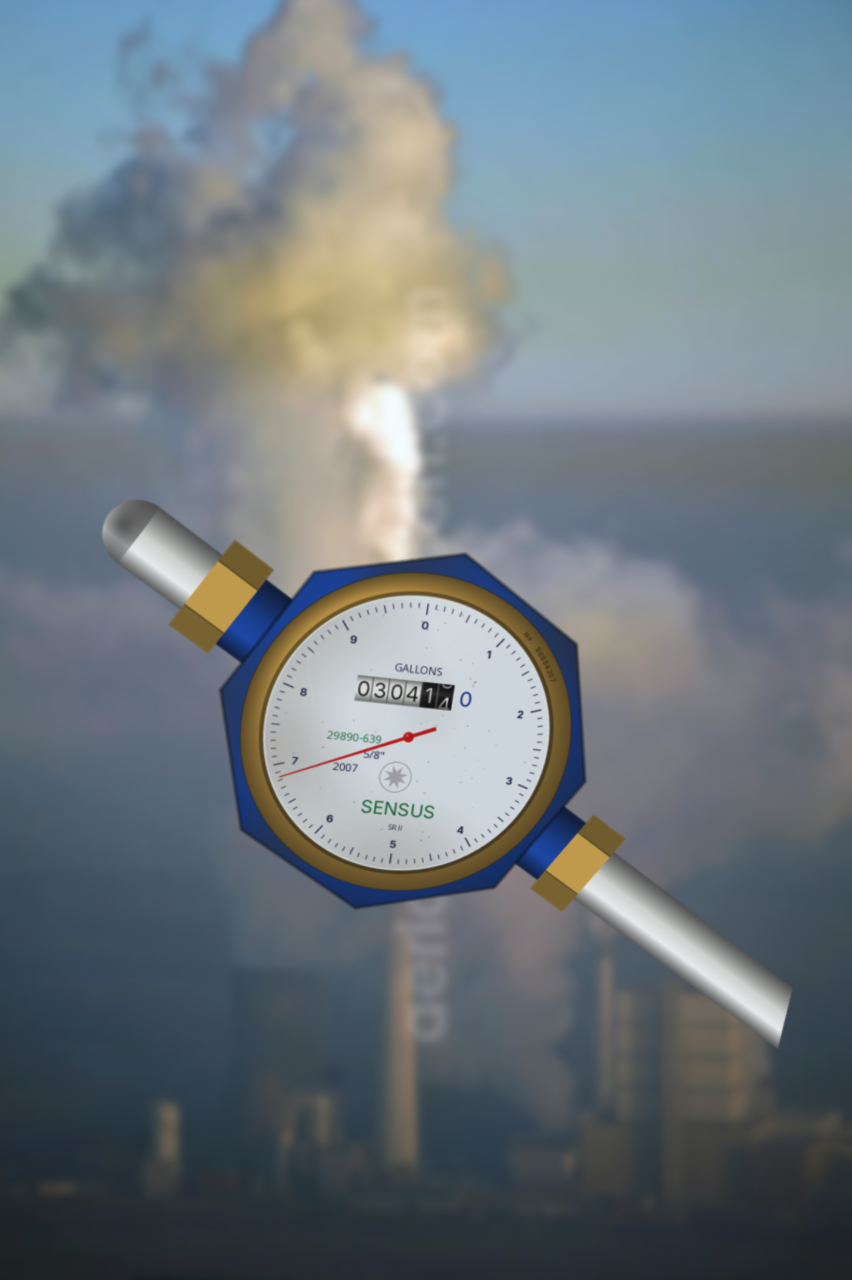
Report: 304136.8 gal
